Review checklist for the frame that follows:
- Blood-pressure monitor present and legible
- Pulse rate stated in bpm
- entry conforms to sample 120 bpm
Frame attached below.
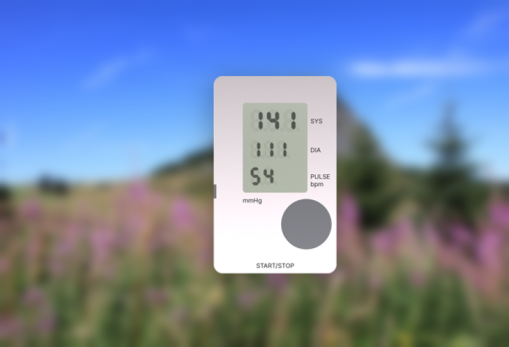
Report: 54 bpm
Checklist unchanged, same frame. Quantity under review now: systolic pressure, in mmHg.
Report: 141 mmHg
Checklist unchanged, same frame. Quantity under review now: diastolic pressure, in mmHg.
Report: 111 mmHg
